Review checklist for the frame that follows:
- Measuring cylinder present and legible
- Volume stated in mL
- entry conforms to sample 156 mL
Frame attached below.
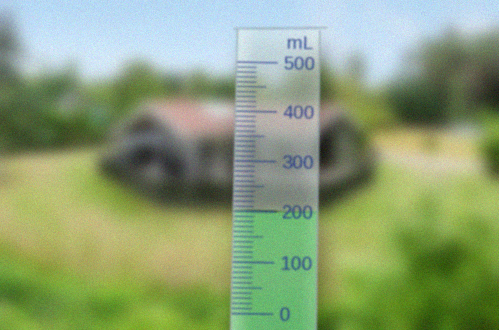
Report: 200 mL
